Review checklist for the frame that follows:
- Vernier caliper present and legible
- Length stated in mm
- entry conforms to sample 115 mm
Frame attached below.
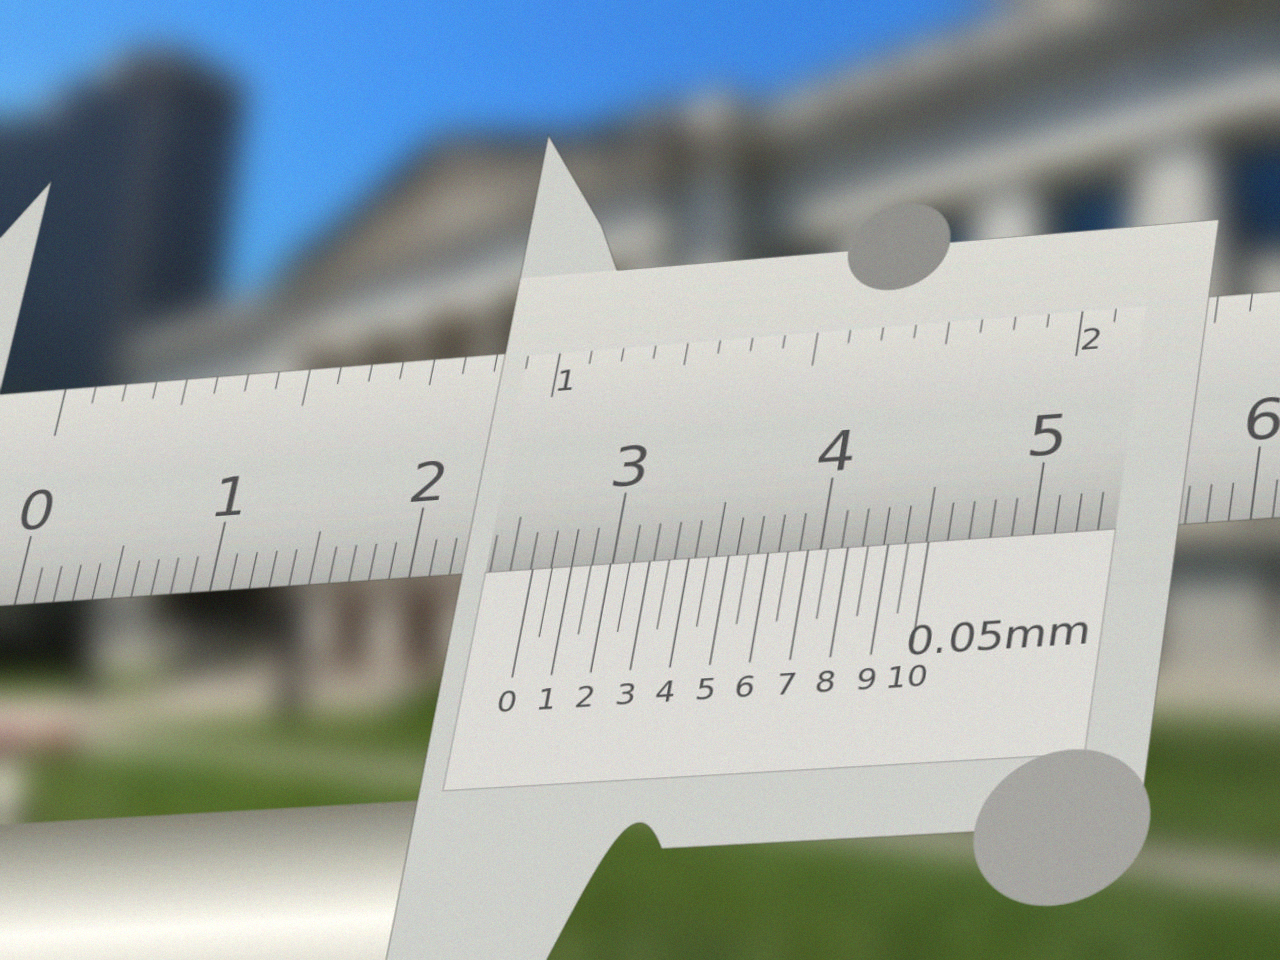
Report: 26.1 mm
